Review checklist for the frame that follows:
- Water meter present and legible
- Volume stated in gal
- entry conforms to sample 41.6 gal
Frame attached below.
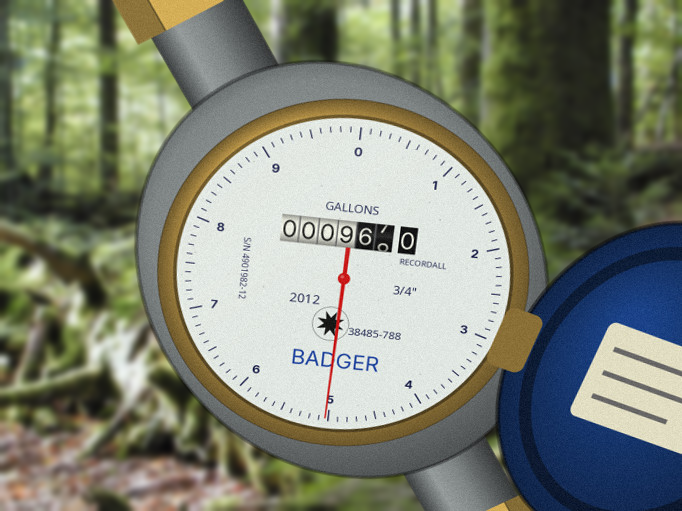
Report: 9675.0 gal
